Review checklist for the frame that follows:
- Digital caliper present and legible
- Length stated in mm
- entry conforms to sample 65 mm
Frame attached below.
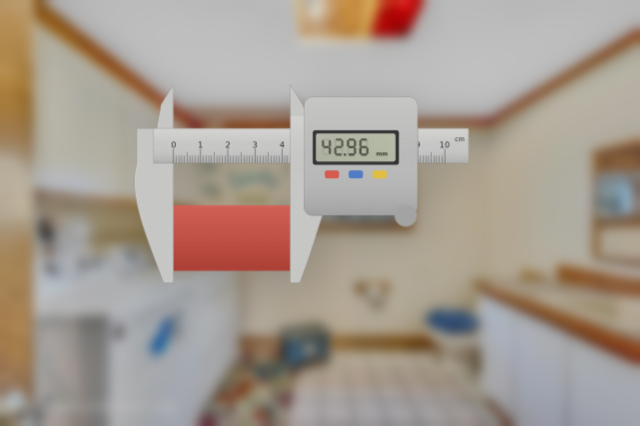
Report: 42.96 mm
